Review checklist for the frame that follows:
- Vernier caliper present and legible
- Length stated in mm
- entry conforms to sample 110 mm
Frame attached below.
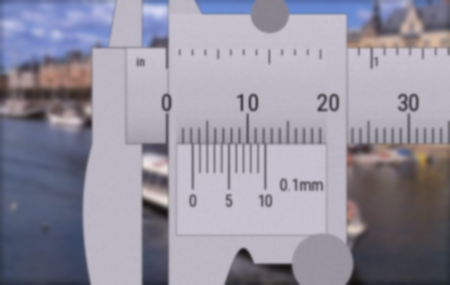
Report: 3.2 mm
